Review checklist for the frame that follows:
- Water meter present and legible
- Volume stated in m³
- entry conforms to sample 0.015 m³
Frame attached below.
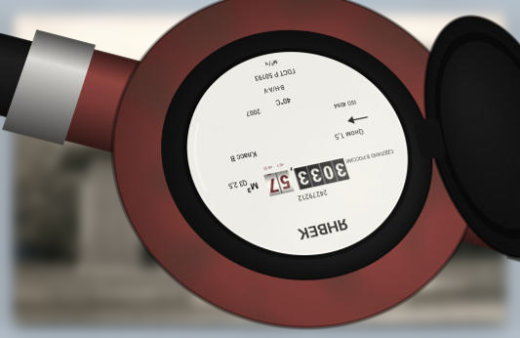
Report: 3033.57 m³
